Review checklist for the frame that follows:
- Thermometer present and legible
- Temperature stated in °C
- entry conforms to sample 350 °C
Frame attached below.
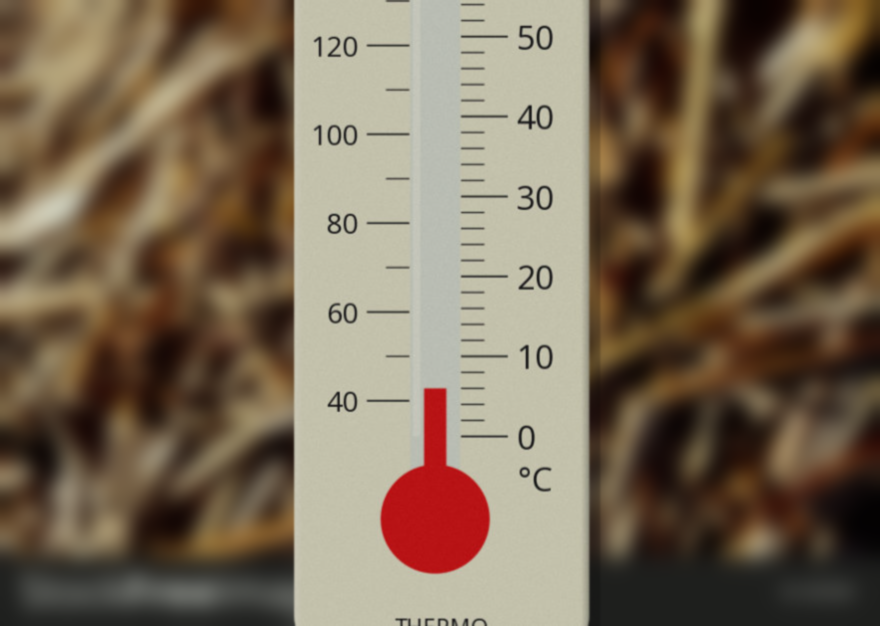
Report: 6 °C
